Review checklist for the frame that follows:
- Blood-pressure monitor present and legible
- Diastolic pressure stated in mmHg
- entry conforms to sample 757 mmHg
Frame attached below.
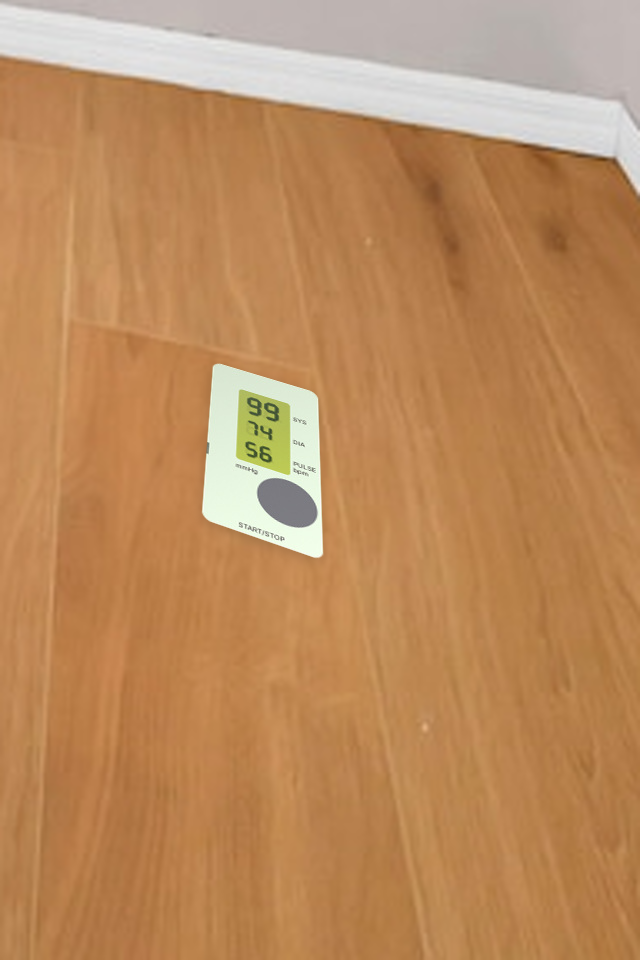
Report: 74 mmHg
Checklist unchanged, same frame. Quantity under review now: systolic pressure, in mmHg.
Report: 99 mmHg
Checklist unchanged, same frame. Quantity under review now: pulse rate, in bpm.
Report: 56 bpm
